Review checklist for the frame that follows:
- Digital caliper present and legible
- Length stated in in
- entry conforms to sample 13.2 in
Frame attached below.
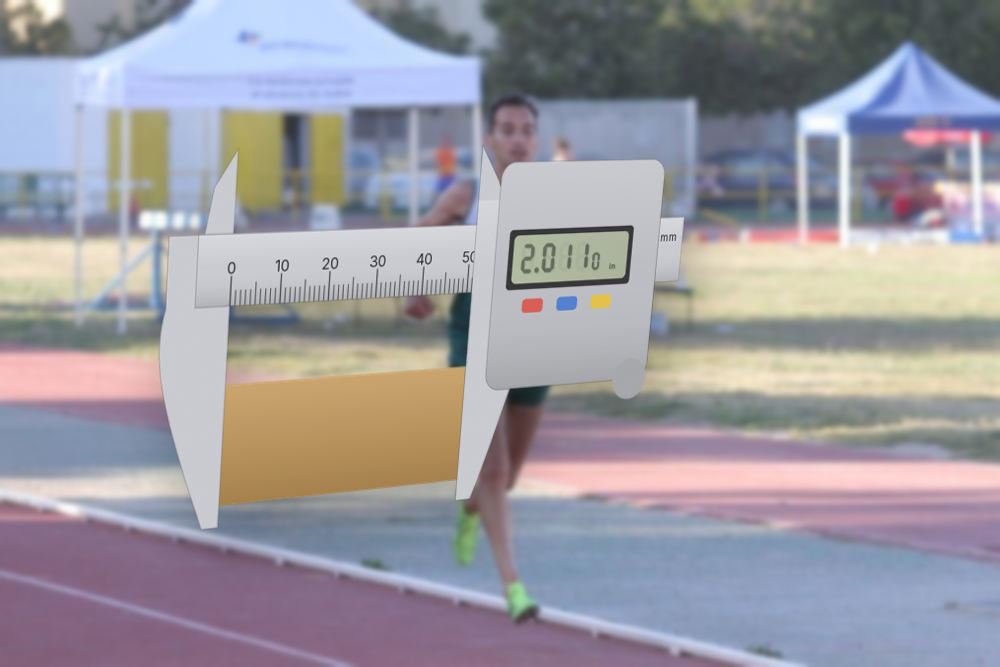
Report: 2.0110 in
